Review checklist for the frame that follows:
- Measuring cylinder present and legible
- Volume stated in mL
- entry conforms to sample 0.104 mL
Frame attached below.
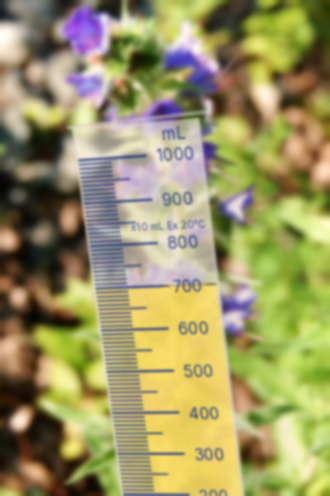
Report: 700 mL
